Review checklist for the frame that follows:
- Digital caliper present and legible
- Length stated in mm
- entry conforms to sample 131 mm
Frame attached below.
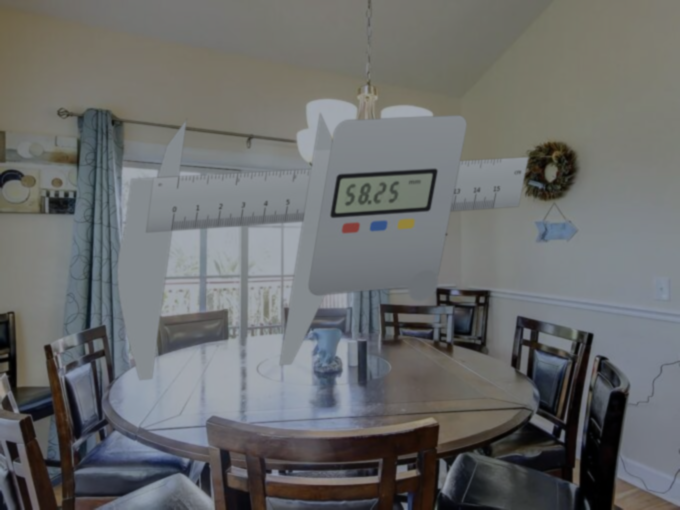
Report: 58.25 mm
